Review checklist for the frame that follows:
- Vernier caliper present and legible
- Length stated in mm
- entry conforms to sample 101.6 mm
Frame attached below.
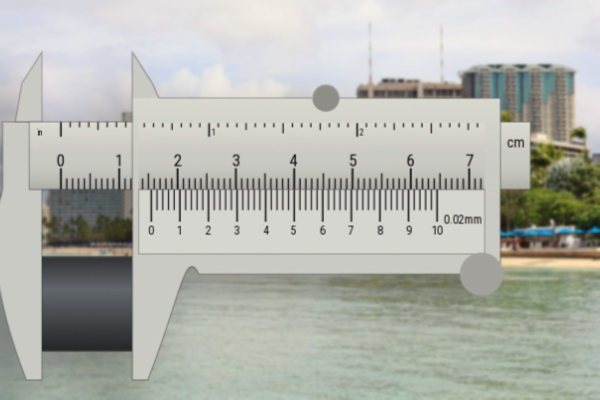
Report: 15.5 mm
